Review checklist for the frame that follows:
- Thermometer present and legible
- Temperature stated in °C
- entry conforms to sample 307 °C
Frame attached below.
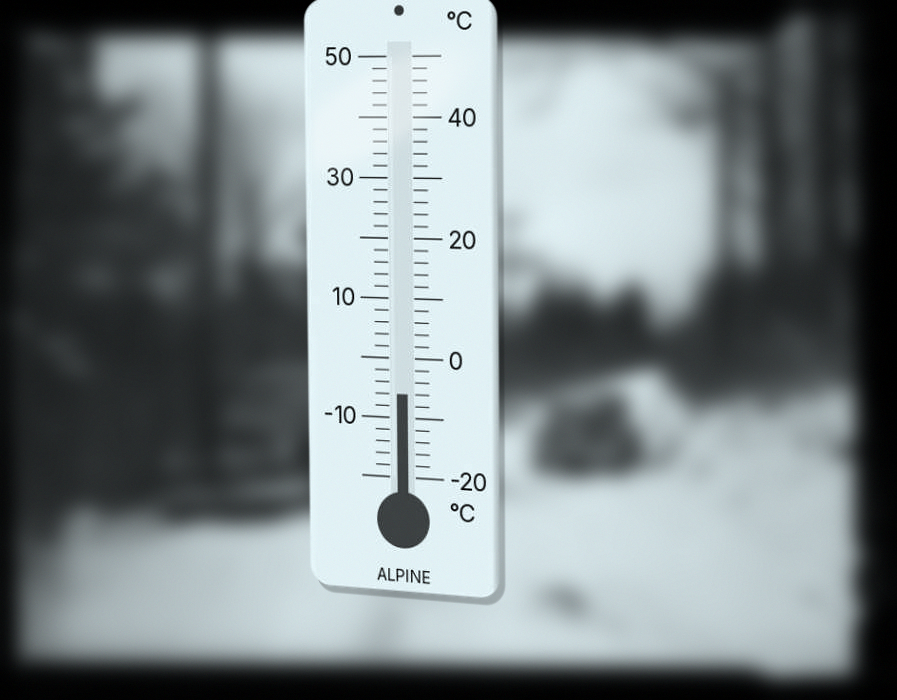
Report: -6 °C
